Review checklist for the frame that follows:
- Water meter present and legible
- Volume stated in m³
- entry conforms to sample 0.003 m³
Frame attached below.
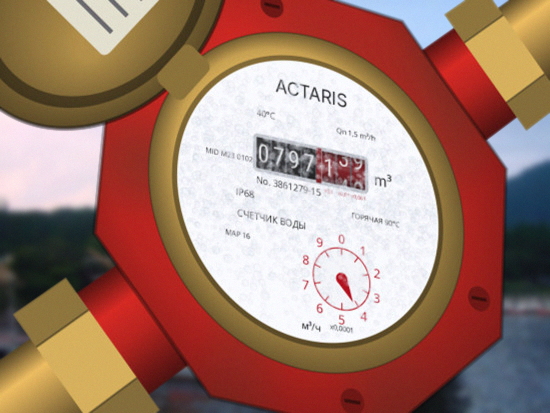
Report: 797.1394 m³
